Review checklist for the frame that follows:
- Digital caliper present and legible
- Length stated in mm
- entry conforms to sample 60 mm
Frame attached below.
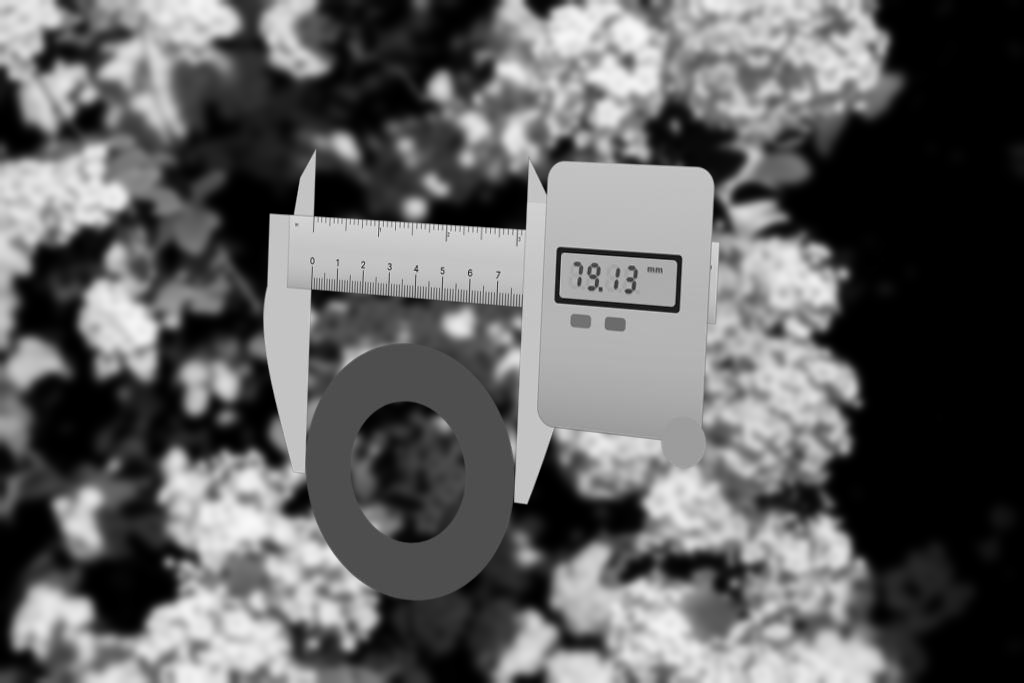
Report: 79.13 mm
